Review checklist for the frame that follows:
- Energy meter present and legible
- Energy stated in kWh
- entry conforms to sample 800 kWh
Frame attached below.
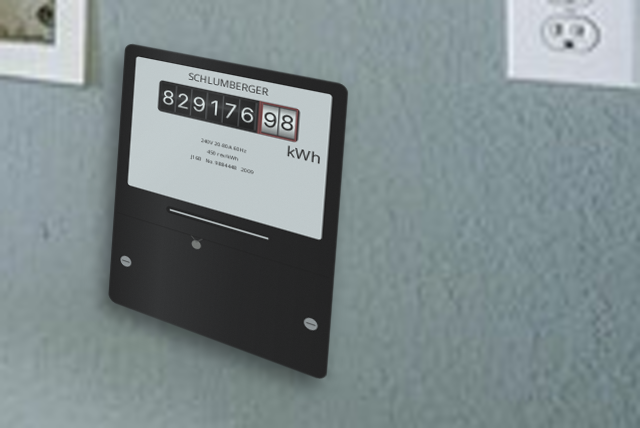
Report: 829176.98 kWh
